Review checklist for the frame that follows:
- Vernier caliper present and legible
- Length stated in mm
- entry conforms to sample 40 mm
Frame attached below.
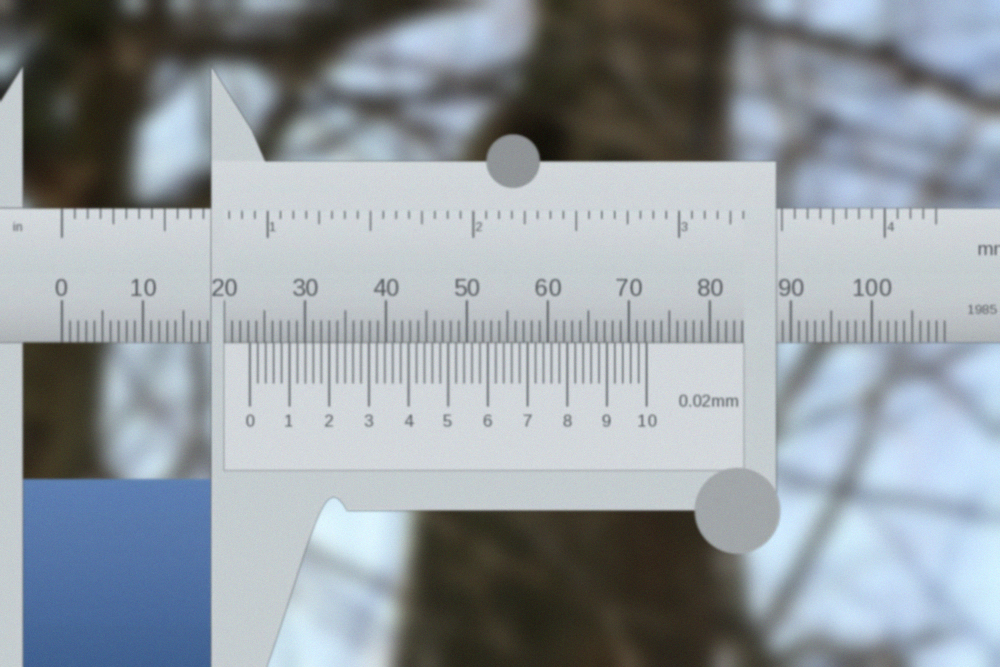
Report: 23.2 mm
